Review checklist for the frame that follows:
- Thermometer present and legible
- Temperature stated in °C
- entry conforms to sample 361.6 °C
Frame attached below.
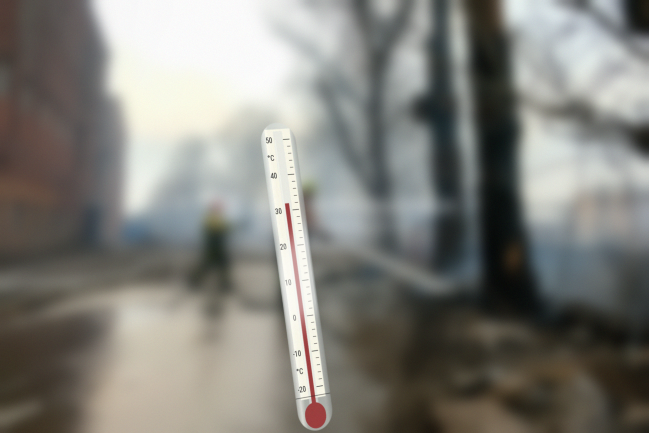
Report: 32 °C
